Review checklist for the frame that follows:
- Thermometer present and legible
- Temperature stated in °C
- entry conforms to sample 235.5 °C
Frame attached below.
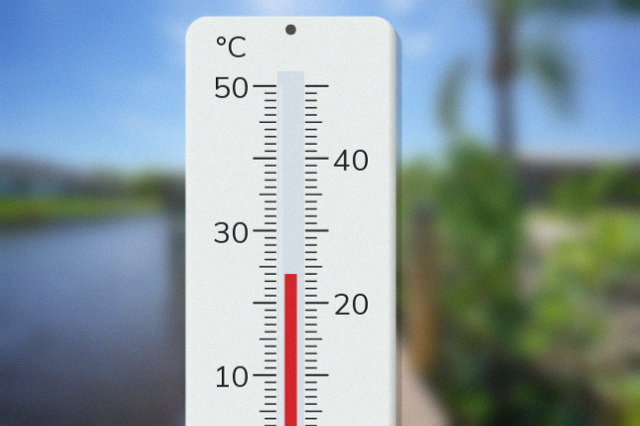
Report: 24 °C
